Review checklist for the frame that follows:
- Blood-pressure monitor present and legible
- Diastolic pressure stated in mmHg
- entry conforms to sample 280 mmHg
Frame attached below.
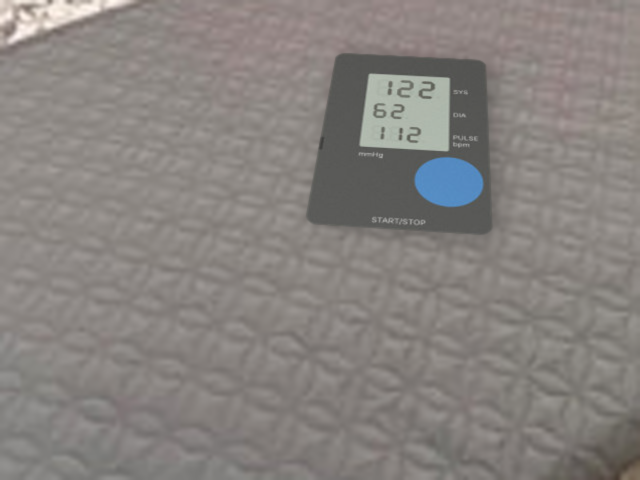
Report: 62 mmHg
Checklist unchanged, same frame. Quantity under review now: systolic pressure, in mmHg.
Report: 122 mmHg
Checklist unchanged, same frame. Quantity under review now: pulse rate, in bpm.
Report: 112 bpm
